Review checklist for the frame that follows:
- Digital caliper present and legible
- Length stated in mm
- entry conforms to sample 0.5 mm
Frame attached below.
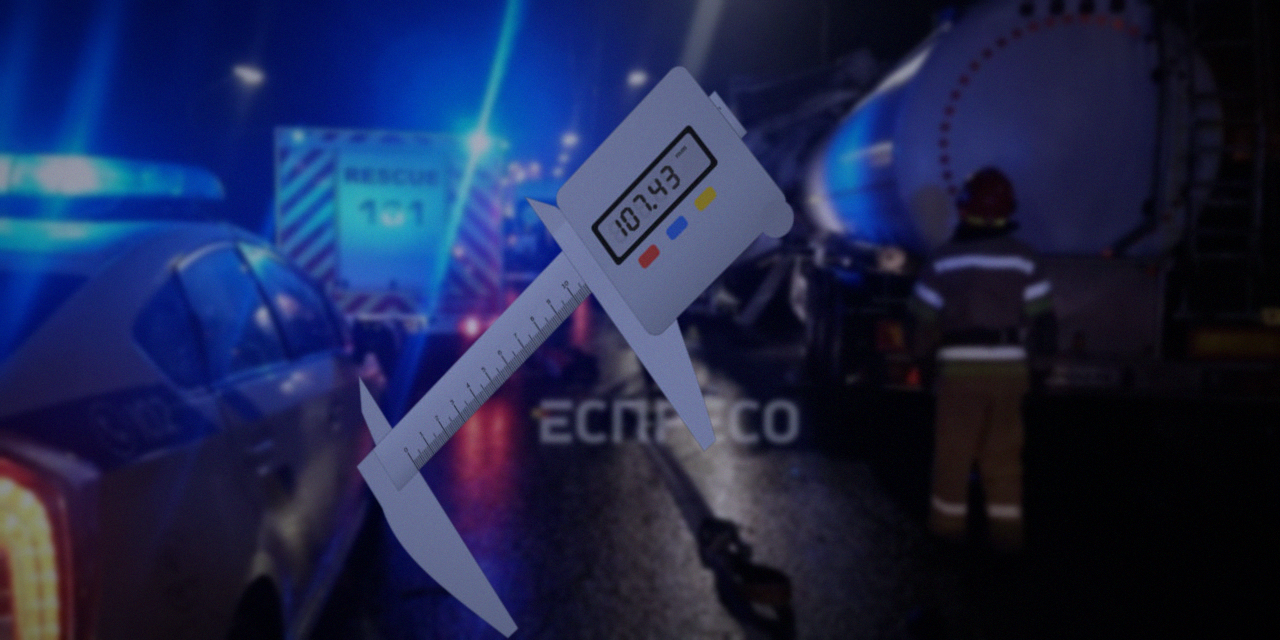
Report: 107.43 mm
